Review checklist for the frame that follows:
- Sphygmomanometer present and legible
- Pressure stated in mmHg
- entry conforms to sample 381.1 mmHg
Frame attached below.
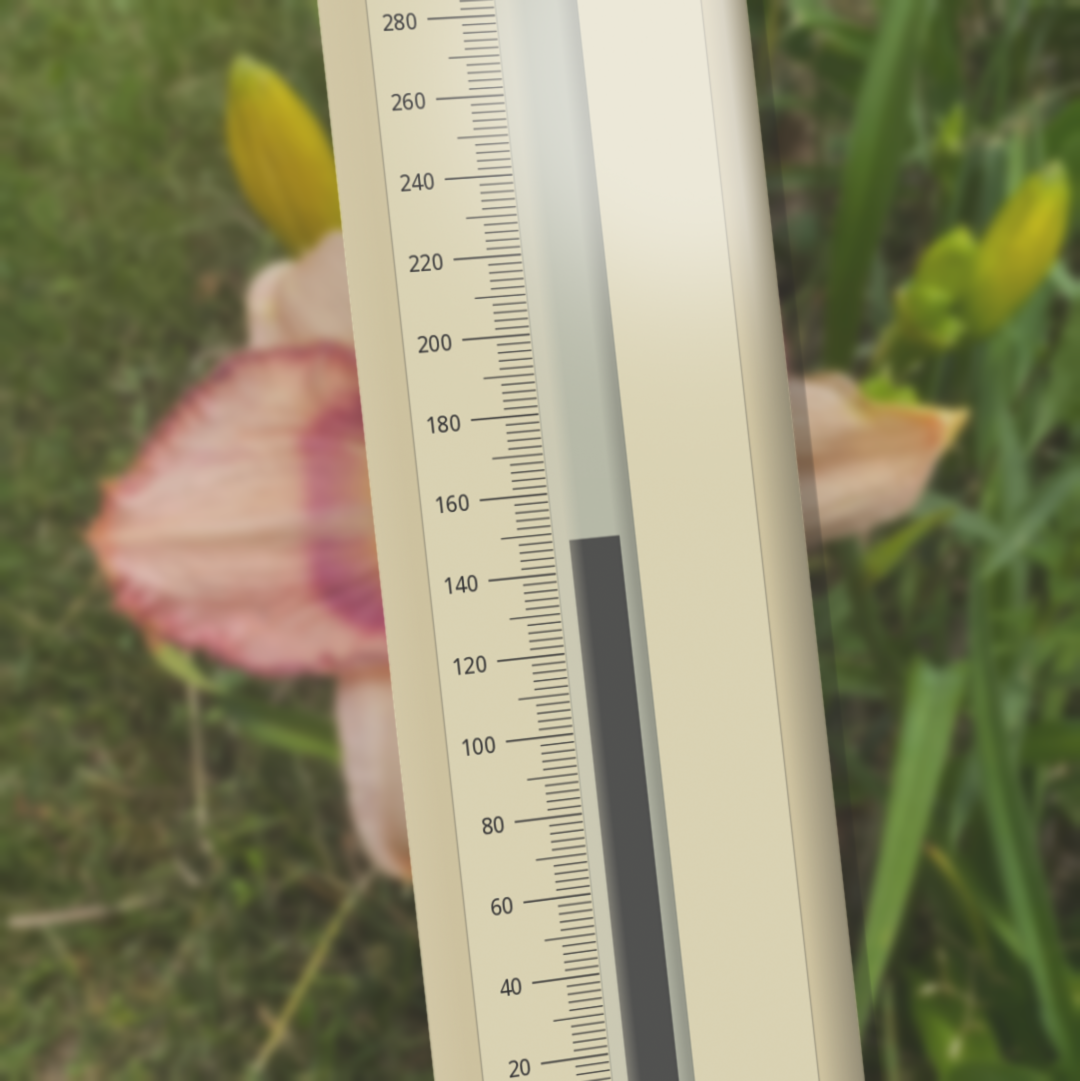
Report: 148 mmHg
